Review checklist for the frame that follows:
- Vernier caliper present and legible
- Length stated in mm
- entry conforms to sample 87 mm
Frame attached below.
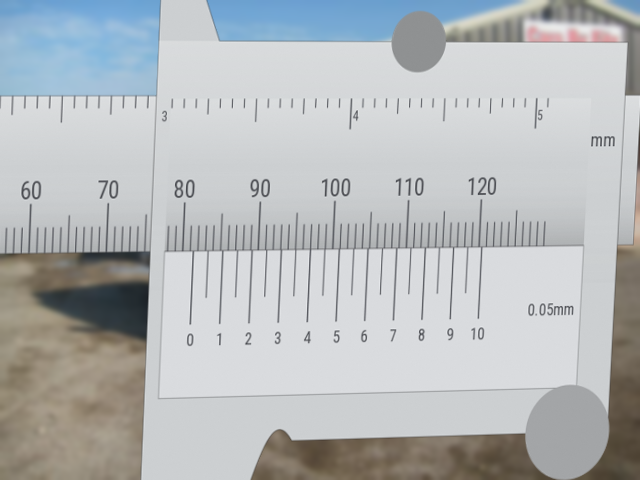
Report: 81.4 mm
